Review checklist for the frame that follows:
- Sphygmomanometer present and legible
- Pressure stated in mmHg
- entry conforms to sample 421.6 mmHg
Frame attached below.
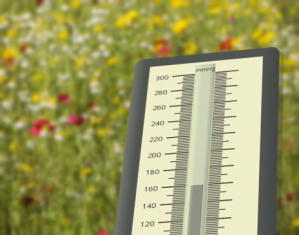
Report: 160 mmHg
